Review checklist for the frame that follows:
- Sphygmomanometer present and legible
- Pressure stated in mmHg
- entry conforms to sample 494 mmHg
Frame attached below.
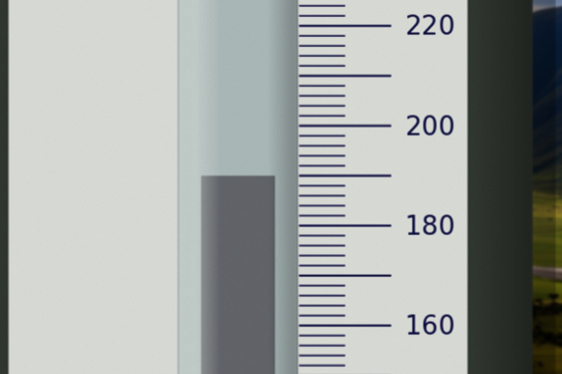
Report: 190 mmHg
